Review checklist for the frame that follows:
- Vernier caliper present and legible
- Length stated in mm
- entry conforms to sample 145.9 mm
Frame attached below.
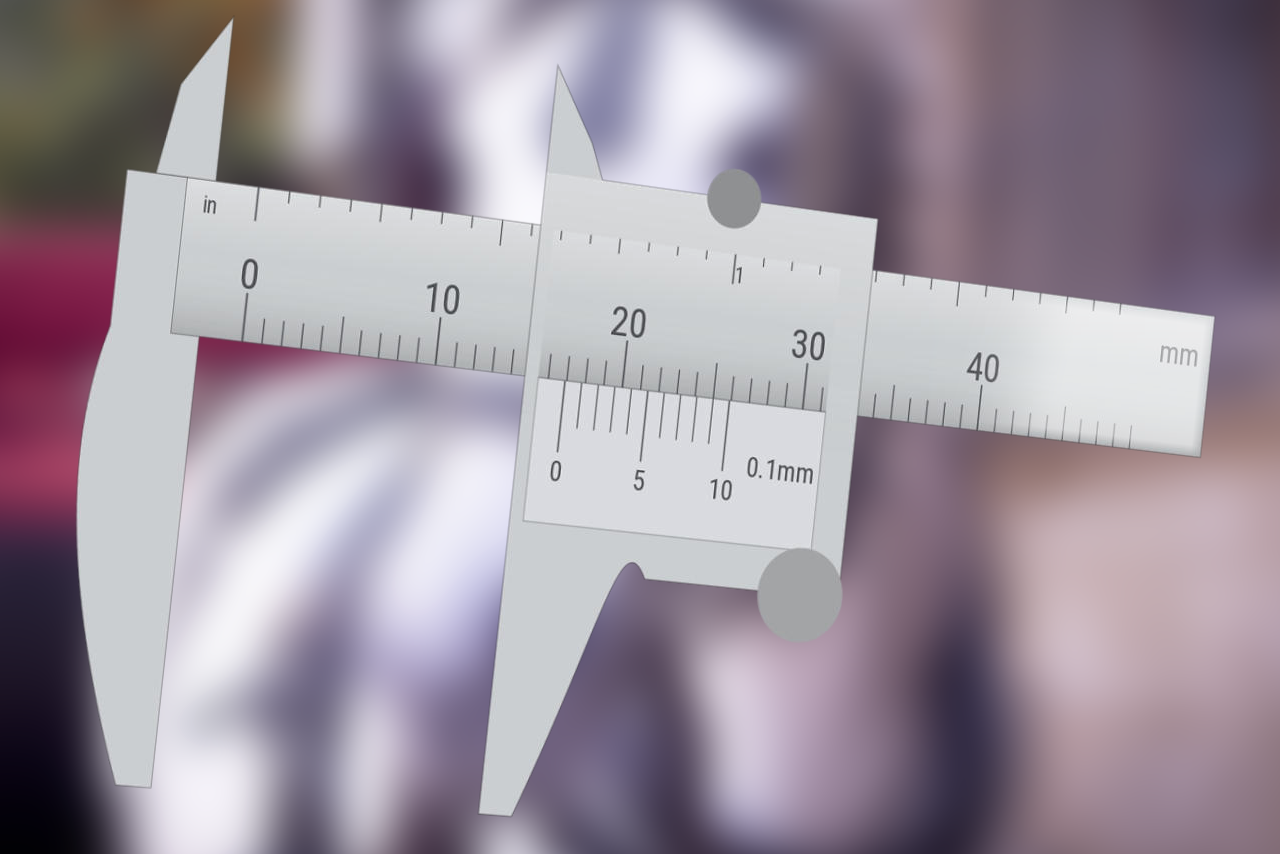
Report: 16.9 mm
